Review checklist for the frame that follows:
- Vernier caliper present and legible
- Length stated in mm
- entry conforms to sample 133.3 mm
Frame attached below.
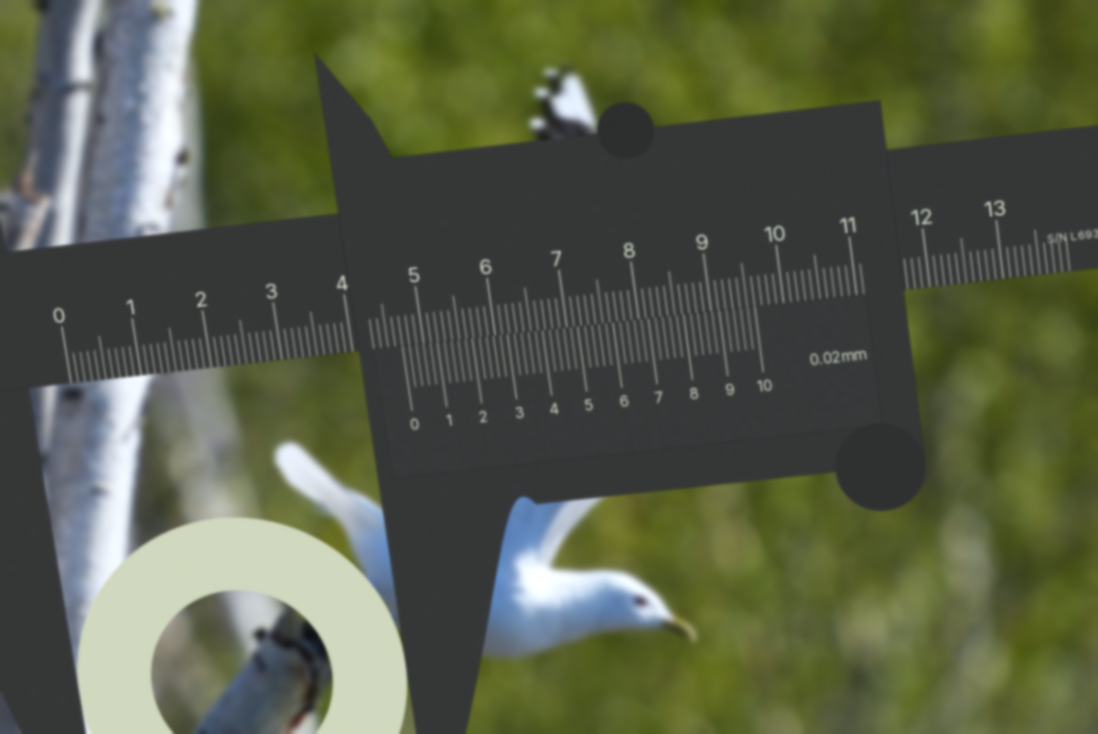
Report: 47.0 mm
